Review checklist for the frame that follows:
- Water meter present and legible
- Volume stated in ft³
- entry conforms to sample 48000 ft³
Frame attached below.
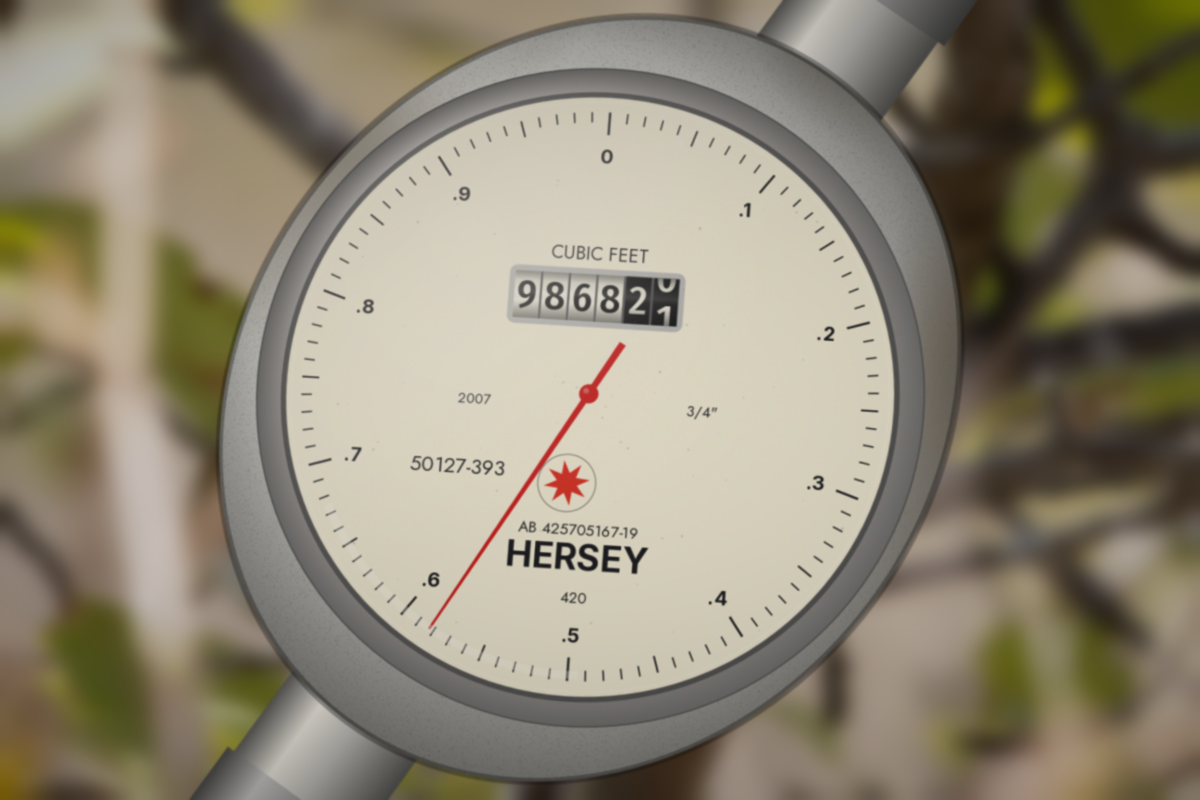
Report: 986820.58 ft³
